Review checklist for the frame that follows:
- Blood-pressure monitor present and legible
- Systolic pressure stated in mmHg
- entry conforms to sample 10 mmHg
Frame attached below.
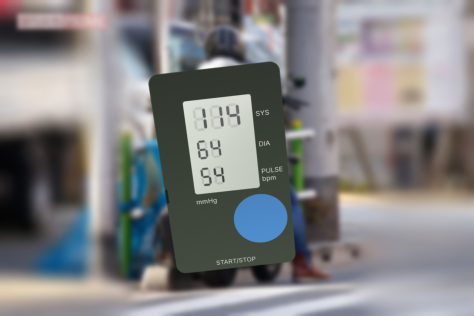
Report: 114 mmHg
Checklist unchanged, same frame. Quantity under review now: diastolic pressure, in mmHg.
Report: 64 mmHg
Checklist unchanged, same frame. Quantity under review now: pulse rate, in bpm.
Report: 54 bpm
